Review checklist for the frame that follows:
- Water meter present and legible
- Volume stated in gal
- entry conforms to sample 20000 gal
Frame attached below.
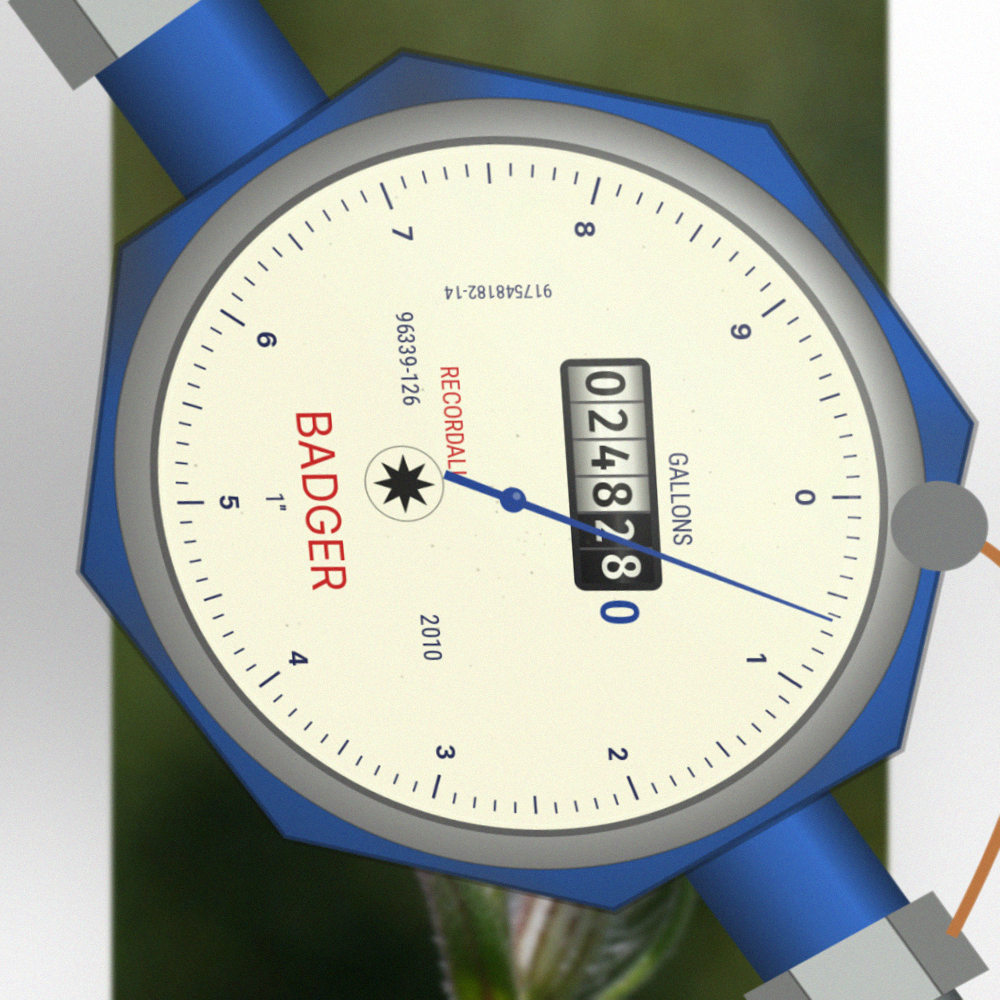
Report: 248280.6 gal
